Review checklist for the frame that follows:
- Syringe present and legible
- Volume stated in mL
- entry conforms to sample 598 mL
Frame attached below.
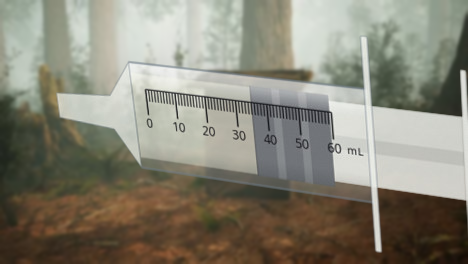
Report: 35 mL
